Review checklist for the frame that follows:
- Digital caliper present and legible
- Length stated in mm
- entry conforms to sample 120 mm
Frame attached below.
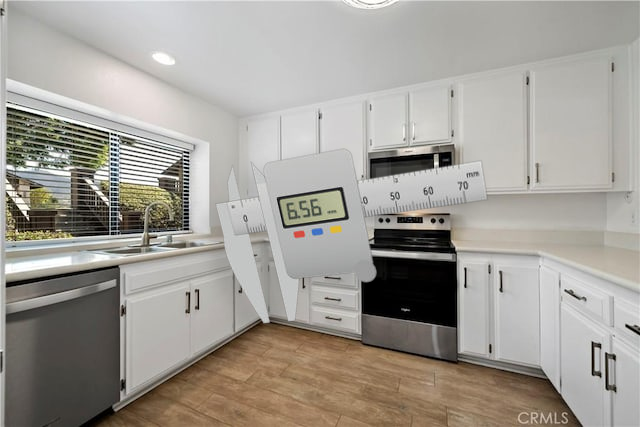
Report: 6.56 mm
